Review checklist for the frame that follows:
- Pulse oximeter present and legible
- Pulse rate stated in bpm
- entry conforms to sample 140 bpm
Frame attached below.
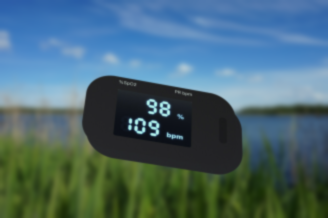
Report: 109 bpm
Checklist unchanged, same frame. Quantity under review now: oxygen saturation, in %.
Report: 98 %
